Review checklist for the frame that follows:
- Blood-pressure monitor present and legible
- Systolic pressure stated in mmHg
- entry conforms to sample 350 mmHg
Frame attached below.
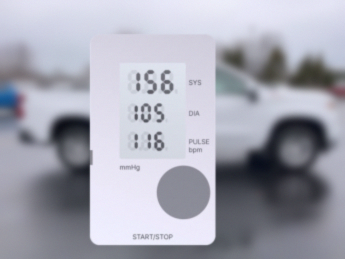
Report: 156 mmHg
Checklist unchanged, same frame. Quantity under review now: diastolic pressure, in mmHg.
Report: 105 mmHg
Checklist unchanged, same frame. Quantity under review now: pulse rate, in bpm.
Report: 116 bpm
